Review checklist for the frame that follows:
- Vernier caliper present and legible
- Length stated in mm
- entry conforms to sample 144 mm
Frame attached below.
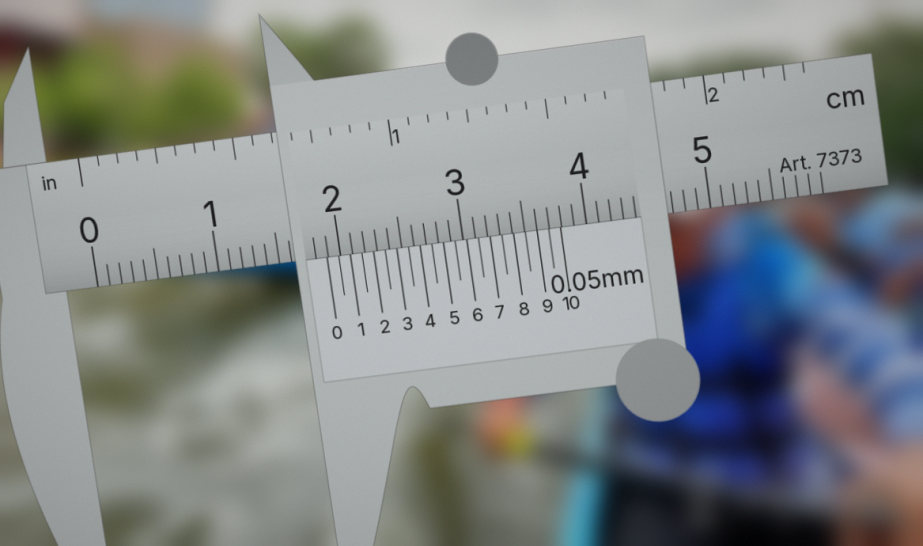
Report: 18.9 mm
